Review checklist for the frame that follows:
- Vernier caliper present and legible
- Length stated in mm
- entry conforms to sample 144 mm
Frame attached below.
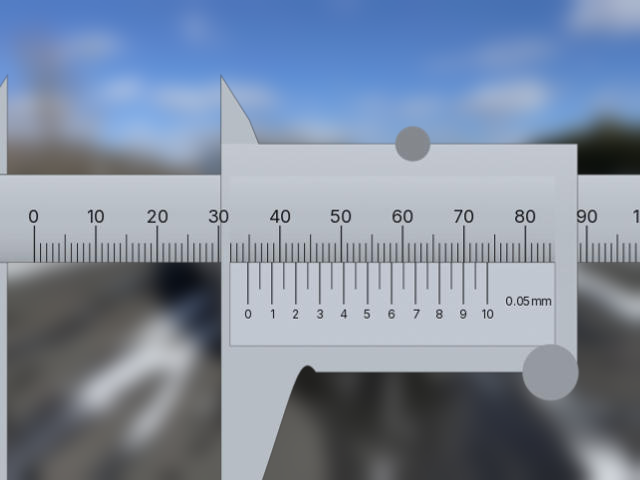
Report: 34.8 mm
